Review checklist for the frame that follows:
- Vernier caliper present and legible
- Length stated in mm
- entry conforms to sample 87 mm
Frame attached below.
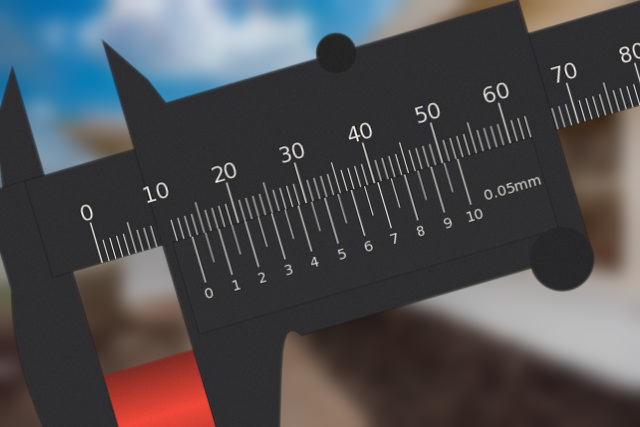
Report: 13.2 mm
